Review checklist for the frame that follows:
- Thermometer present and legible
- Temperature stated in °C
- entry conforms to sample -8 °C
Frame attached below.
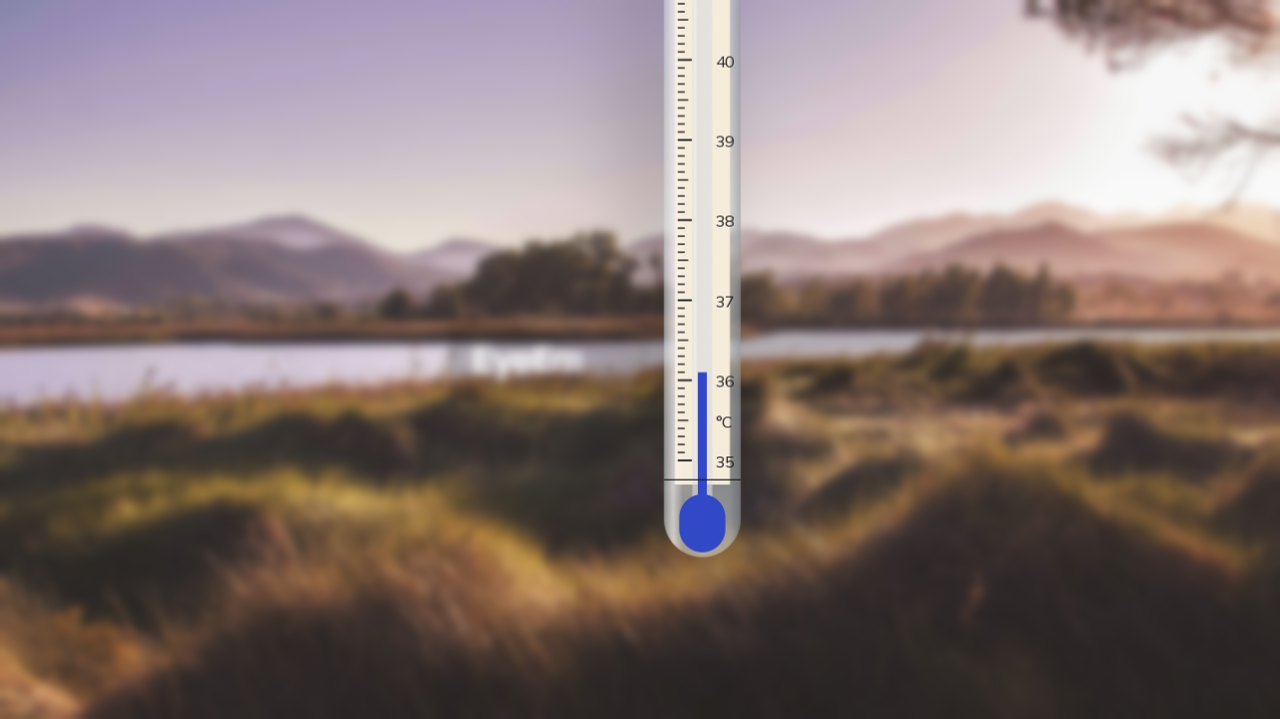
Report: 36.1 °C
